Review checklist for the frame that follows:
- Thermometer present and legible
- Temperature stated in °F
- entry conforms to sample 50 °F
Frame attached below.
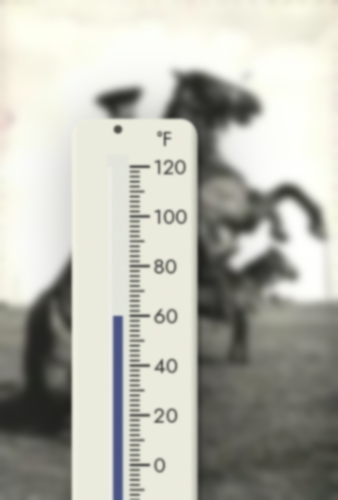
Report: 60 °F
